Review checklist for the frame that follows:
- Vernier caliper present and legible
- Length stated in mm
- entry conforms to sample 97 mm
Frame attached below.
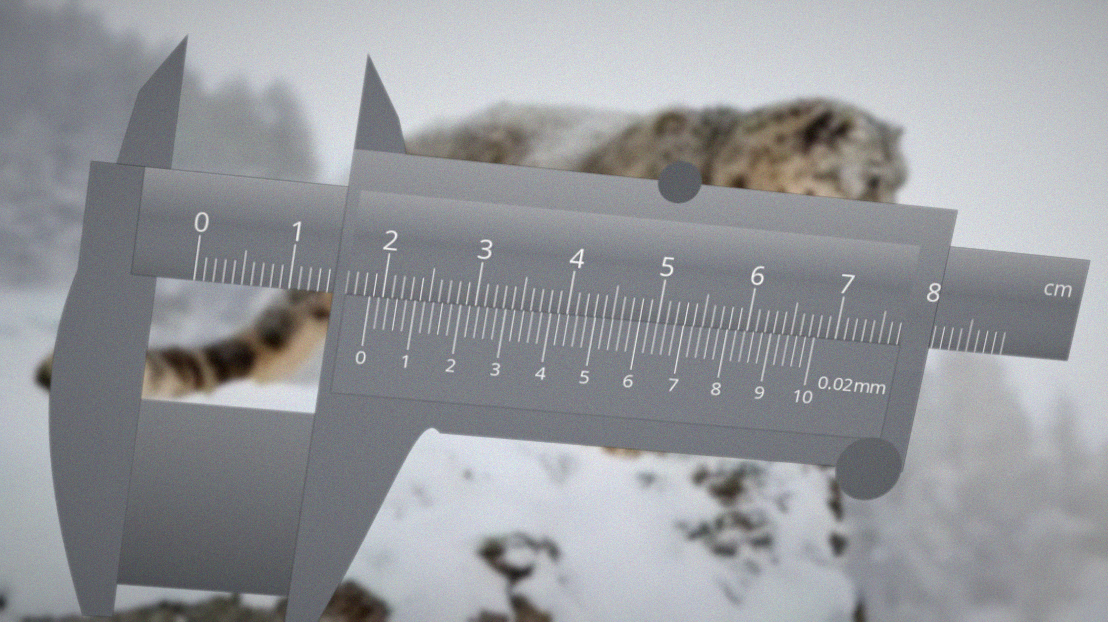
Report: 18.6 mm
